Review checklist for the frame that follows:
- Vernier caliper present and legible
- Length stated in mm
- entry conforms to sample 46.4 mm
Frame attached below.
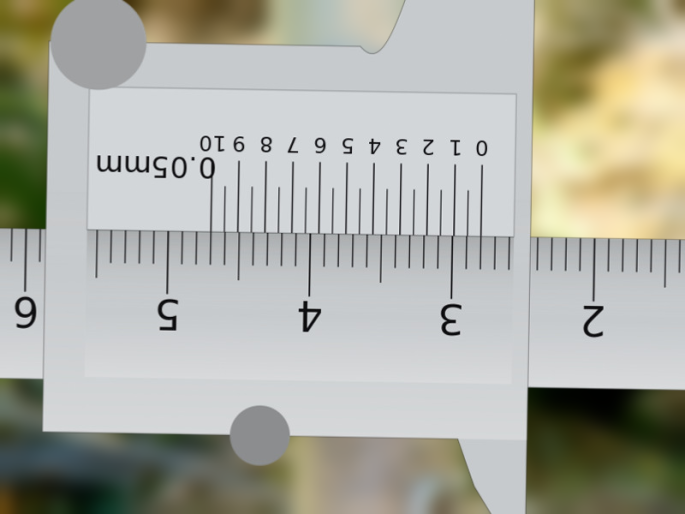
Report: 28.0 mm
